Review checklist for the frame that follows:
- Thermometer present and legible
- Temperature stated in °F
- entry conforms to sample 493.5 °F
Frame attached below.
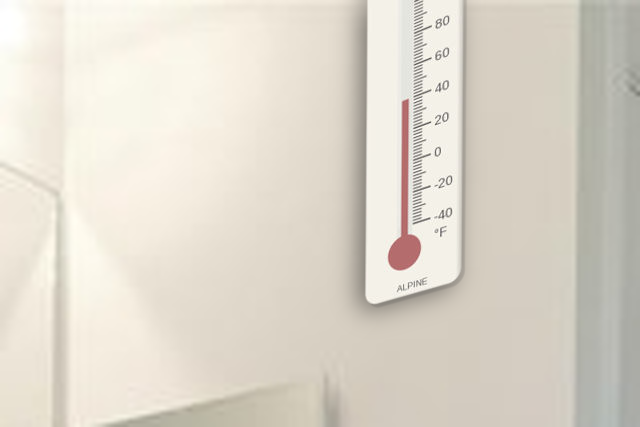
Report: 40 °F
